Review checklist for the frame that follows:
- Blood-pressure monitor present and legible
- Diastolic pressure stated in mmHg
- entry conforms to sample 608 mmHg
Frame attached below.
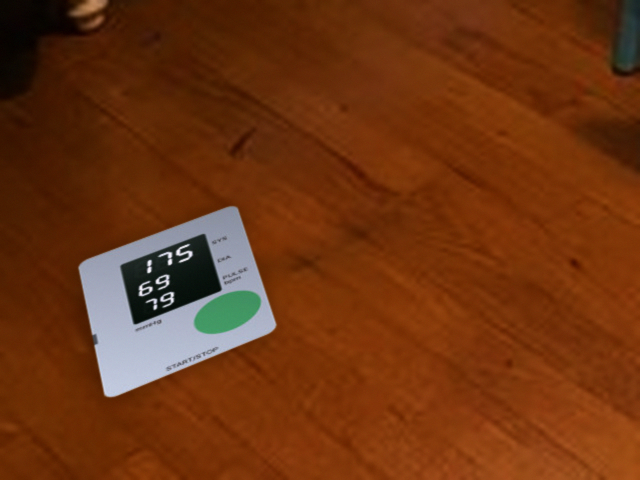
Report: 69 mmHg
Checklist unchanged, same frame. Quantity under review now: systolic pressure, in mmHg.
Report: 175 mmHg
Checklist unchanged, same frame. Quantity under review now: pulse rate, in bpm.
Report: 79 bpm
